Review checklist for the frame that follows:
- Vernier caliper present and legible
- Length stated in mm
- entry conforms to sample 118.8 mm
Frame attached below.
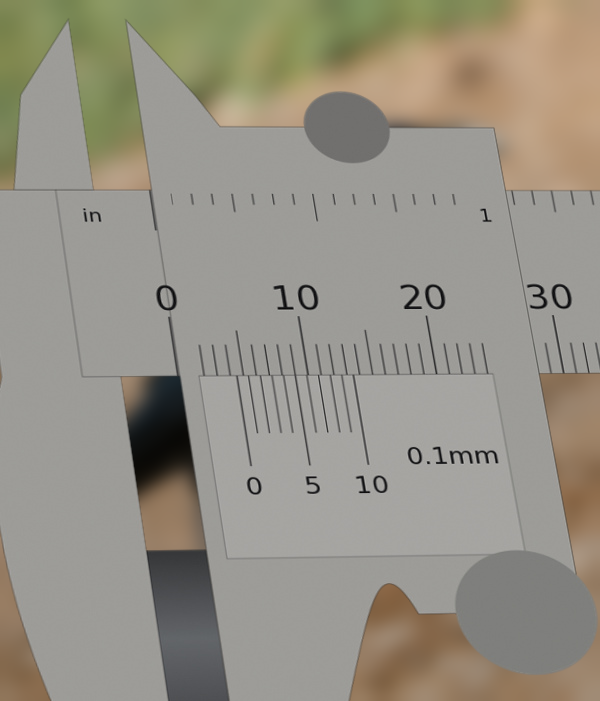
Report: 4.5 mm
